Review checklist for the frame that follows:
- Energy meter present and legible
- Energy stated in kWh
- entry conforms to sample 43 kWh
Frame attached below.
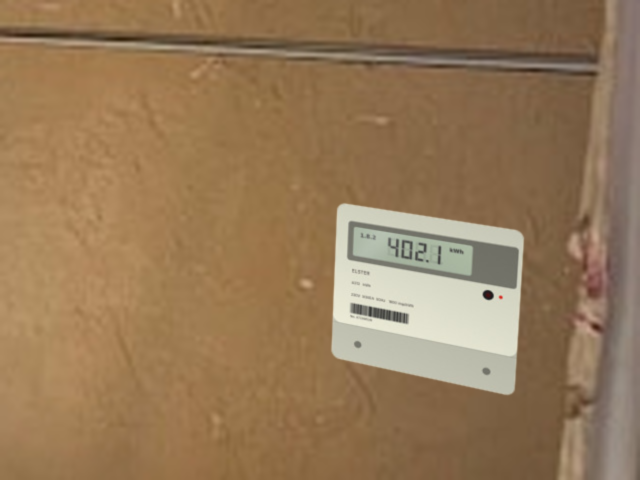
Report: 402.1 kWh
